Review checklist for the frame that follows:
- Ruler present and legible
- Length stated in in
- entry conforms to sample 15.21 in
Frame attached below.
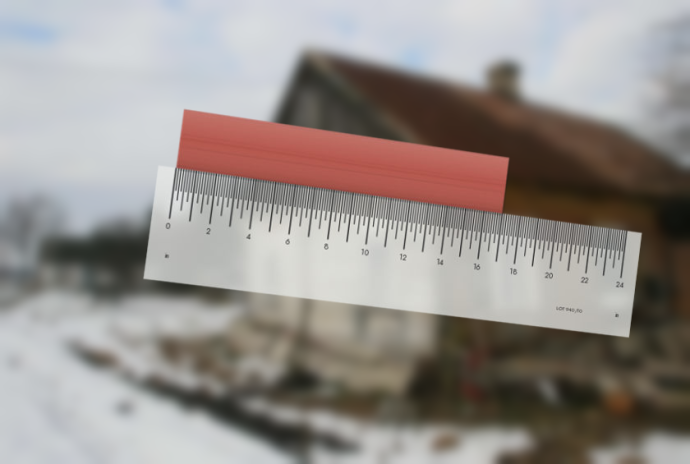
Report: 17 in
